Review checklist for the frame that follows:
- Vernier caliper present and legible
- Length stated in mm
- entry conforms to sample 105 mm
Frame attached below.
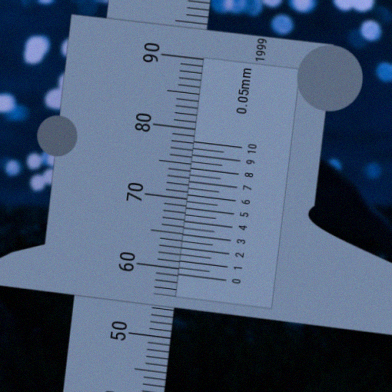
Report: 59.2 mm
